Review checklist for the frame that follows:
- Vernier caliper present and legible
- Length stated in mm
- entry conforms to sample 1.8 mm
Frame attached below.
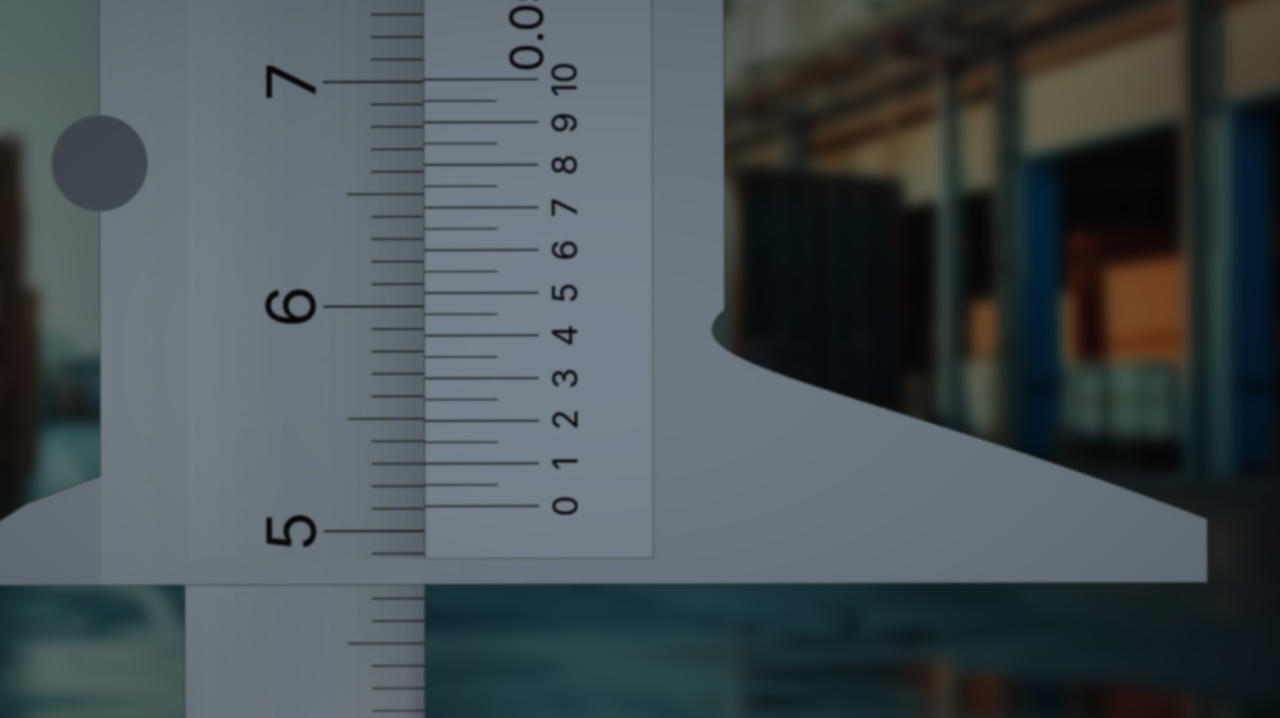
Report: 51.1 mm
